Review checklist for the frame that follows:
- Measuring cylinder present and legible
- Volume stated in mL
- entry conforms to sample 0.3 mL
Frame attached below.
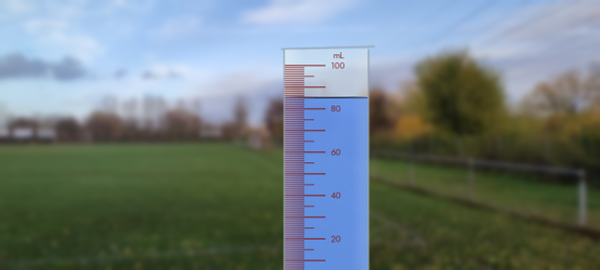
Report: 85 mL
